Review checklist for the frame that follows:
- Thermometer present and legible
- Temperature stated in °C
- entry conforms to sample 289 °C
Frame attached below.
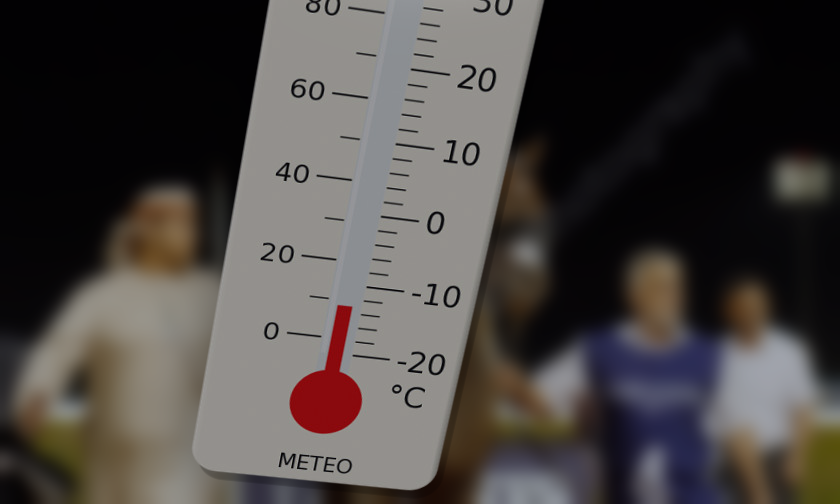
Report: -13 °C
